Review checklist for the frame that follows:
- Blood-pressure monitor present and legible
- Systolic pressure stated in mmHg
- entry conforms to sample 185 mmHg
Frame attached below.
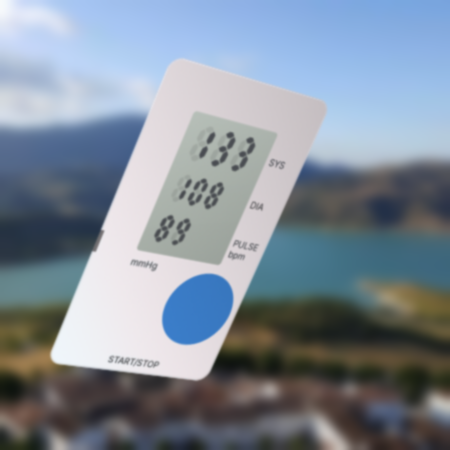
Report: 133 mmHg
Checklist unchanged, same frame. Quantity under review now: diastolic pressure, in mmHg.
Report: 108 mmHg
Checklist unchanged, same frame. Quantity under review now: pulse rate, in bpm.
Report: 89 bpm
